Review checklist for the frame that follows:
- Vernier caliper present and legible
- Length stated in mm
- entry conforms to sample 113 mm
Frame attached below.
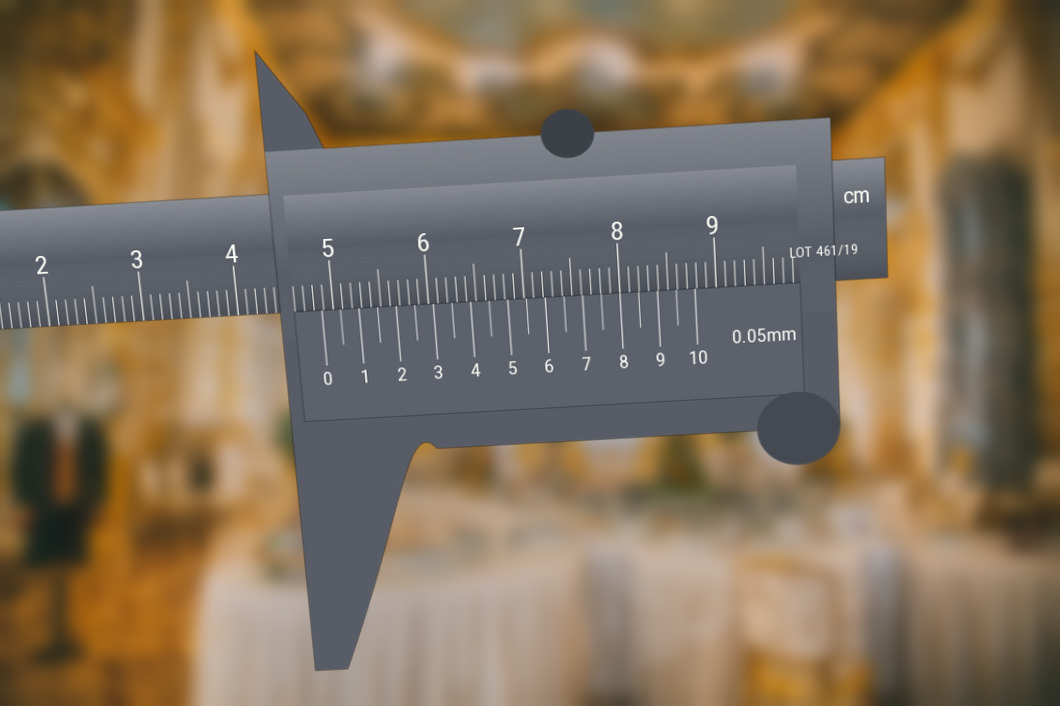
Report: 48.8 mm
